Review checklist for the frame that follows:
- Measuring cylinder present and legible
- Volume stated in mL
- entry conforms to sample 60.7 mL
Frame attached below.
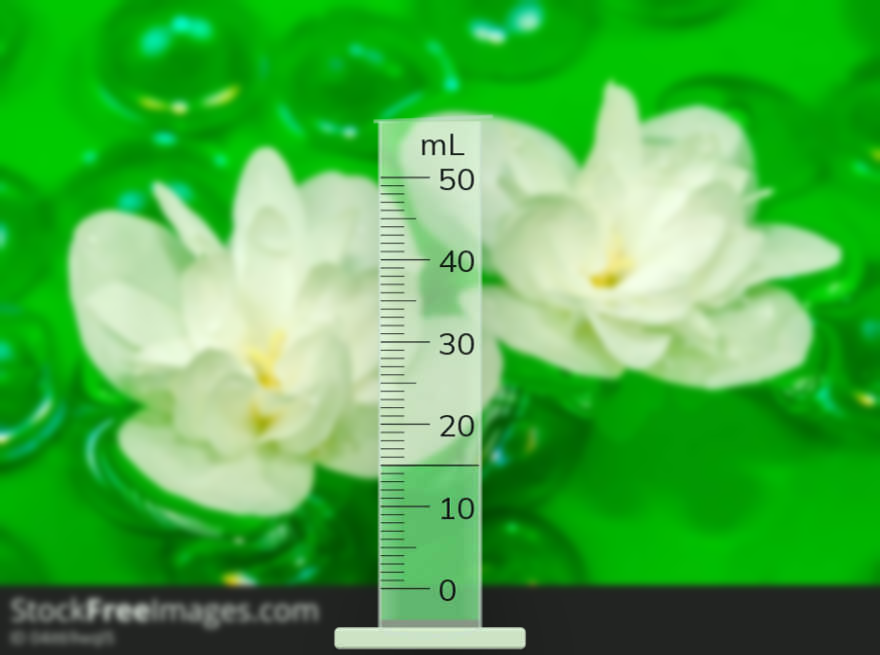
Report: 15 mL
